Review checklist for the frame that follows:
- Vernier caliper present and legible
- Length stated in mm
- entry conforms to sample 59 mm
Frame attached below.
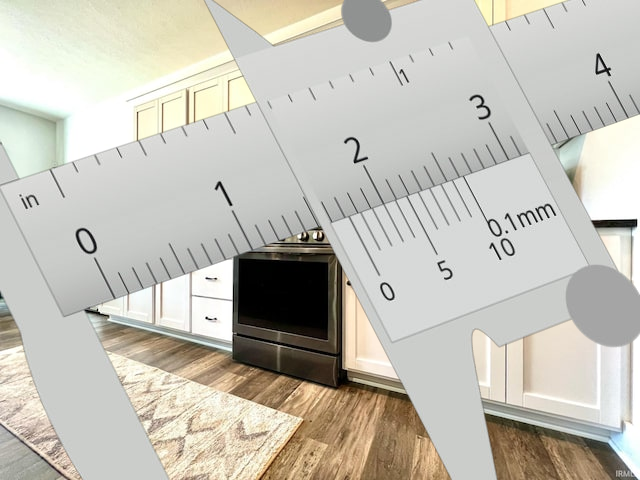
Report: 17.3 mm
